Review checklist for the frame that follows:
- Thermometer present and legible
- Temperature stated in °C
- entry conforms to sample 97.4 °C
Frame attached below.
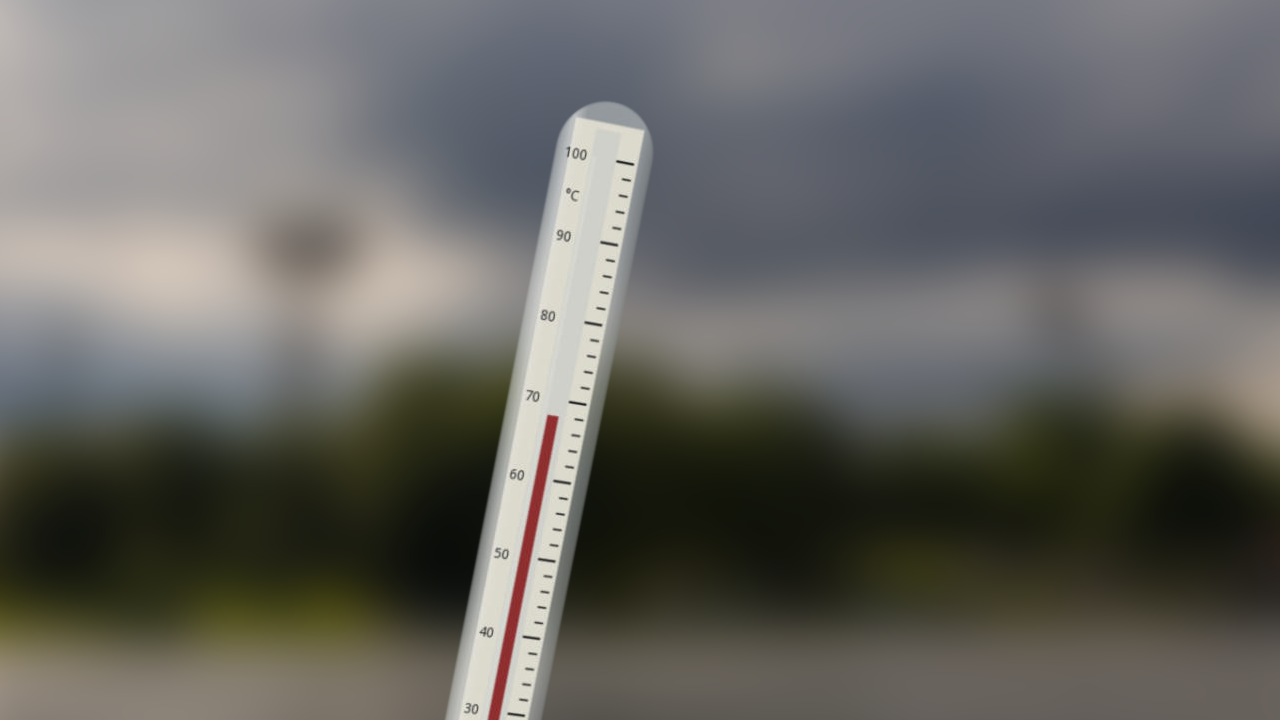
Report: 68 °C
